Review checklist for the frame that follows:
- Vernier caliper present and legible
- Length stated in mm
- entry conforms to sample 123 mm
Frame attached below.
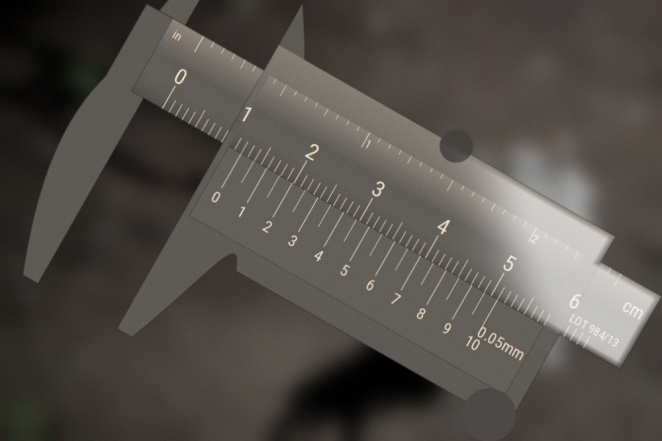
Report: 12.0 mm
